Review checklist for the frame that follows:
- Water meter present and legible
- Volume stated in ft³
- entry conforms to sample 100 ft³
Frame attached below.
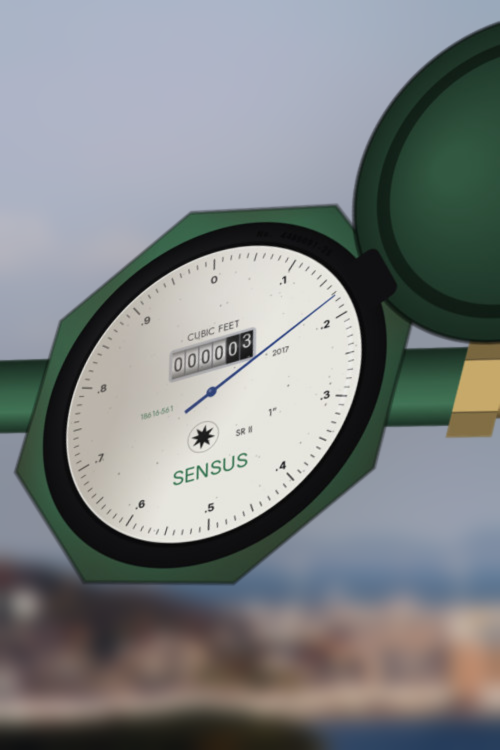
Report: 3.17 ft³
